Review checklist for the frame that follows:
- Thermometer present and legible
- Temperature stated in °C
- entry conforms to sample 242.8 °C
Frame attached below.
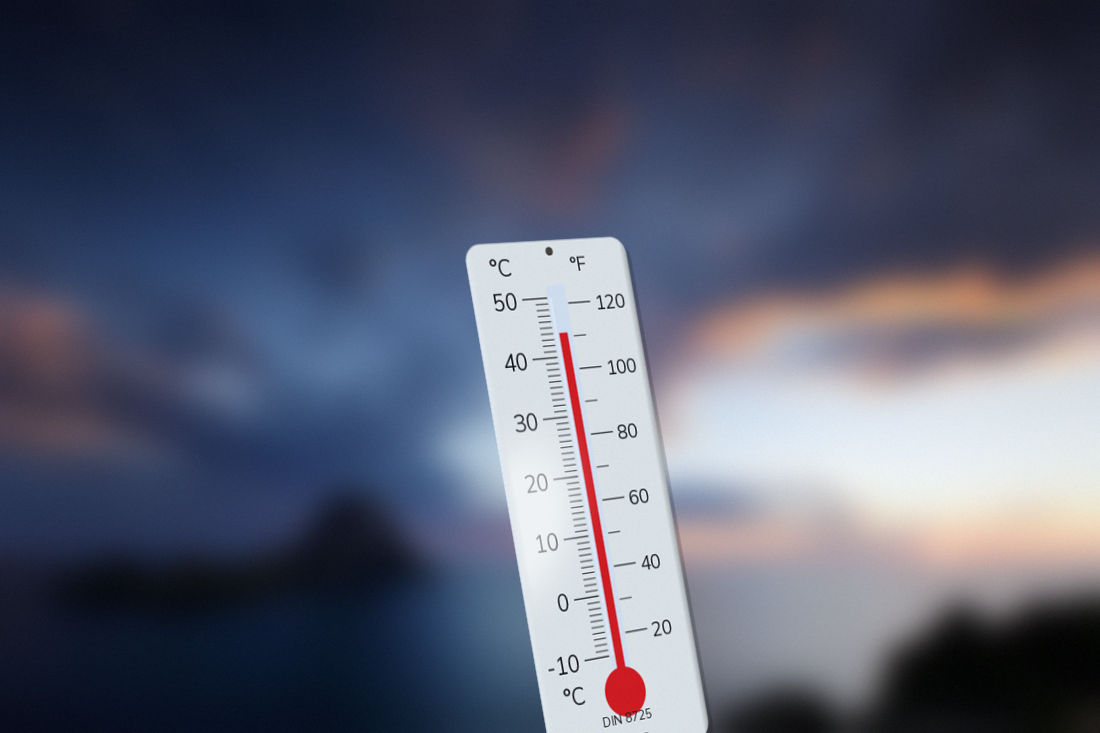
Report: 44 °C
